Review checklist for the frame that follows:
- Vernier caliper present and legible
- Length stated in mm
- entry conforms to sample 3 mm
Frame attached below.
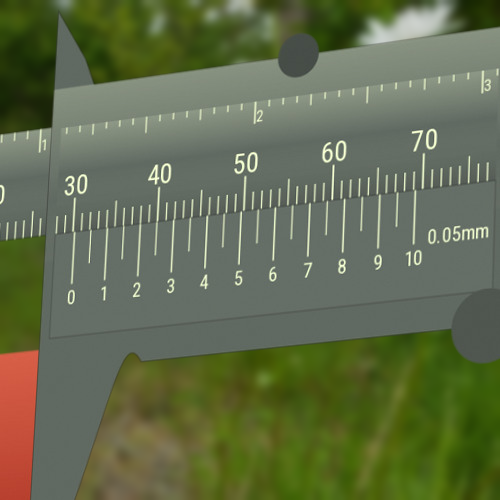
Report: 30.2 mm
